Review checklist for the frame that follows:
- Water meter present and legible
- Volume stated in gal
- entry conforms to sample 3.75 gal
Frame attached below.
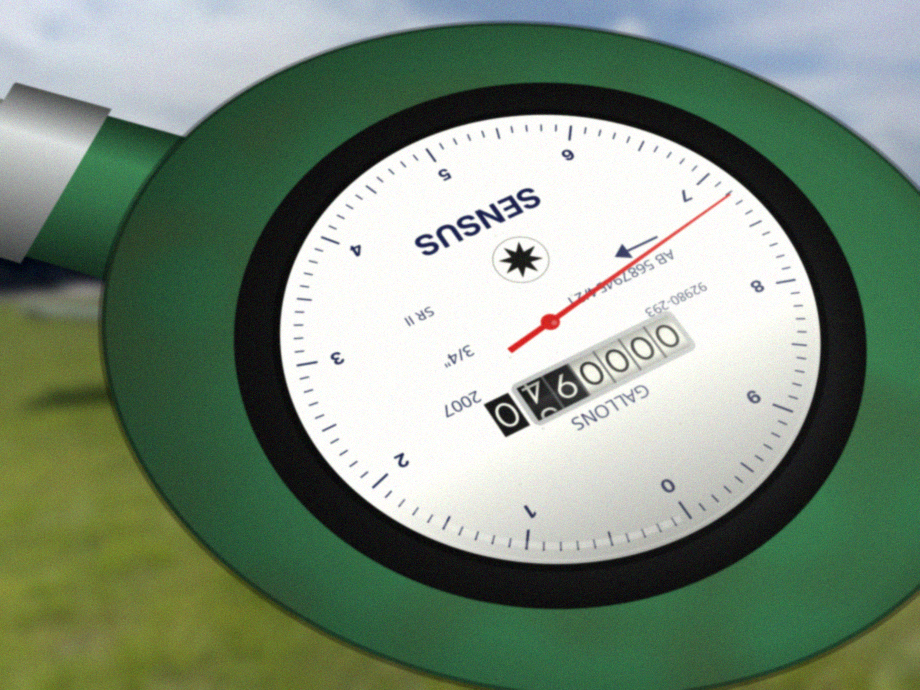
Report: 937.2 gal
